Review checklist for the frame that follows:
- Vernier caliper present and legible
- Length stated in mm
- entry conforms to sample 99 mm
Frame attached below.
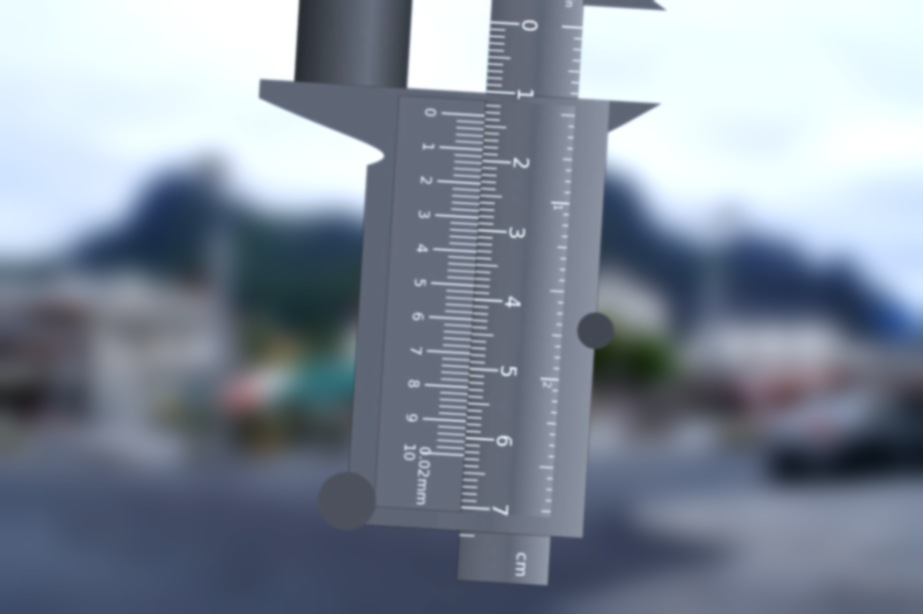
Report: 13.5 mm
